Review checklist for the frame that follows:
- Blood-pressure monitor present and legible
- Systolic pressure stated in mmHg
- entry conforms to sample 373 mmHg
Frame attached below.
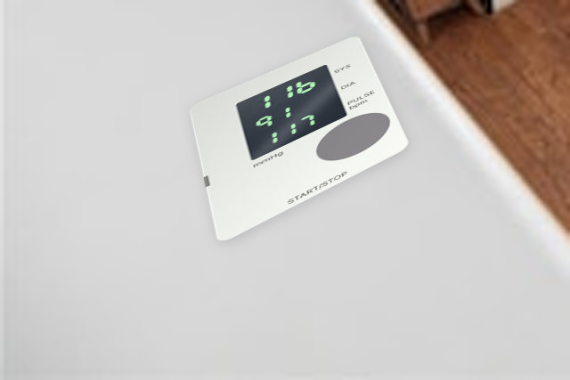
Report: 116 mmHg
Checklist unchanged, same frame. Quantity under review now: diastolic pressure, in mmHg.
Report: 91 mmHg
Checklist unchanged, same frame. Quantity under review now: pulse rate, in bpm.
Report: 117 bpm
